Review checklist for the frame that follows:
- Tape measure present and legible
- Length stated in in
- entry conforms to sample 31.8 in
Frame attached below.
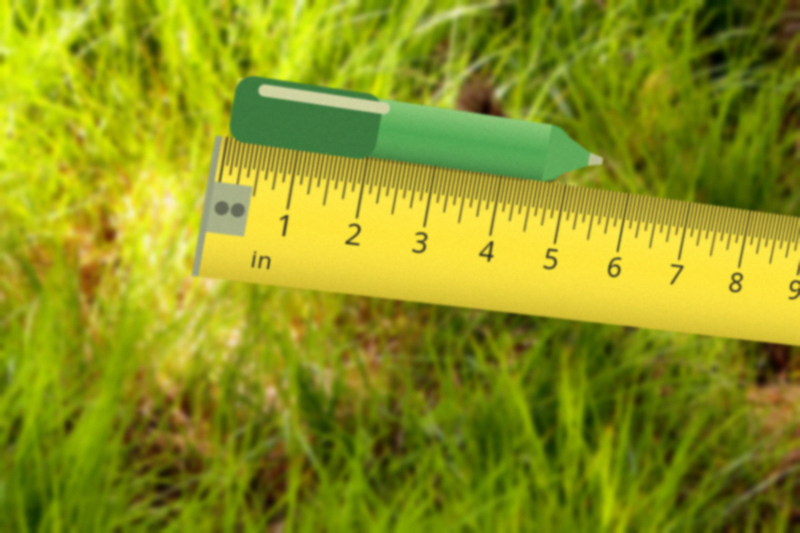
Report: 5.5 in
